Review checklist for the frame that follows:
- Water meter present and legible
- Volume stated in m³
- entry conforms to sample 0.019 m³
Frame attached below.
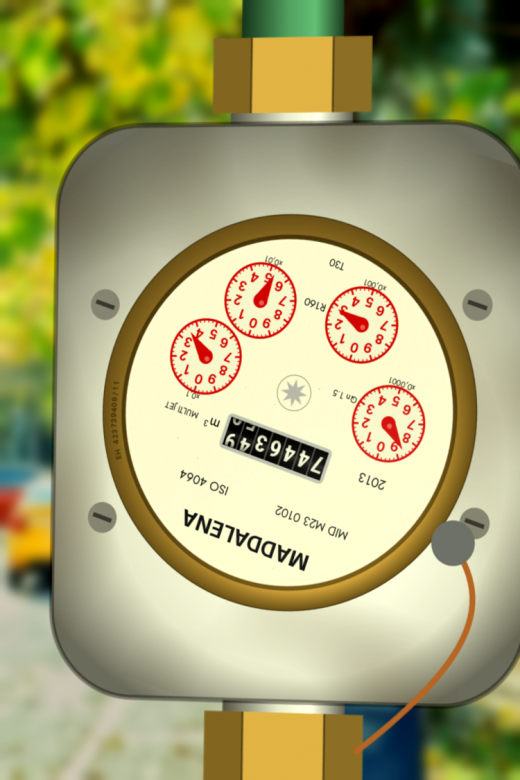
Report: 7446349.3528 m³
